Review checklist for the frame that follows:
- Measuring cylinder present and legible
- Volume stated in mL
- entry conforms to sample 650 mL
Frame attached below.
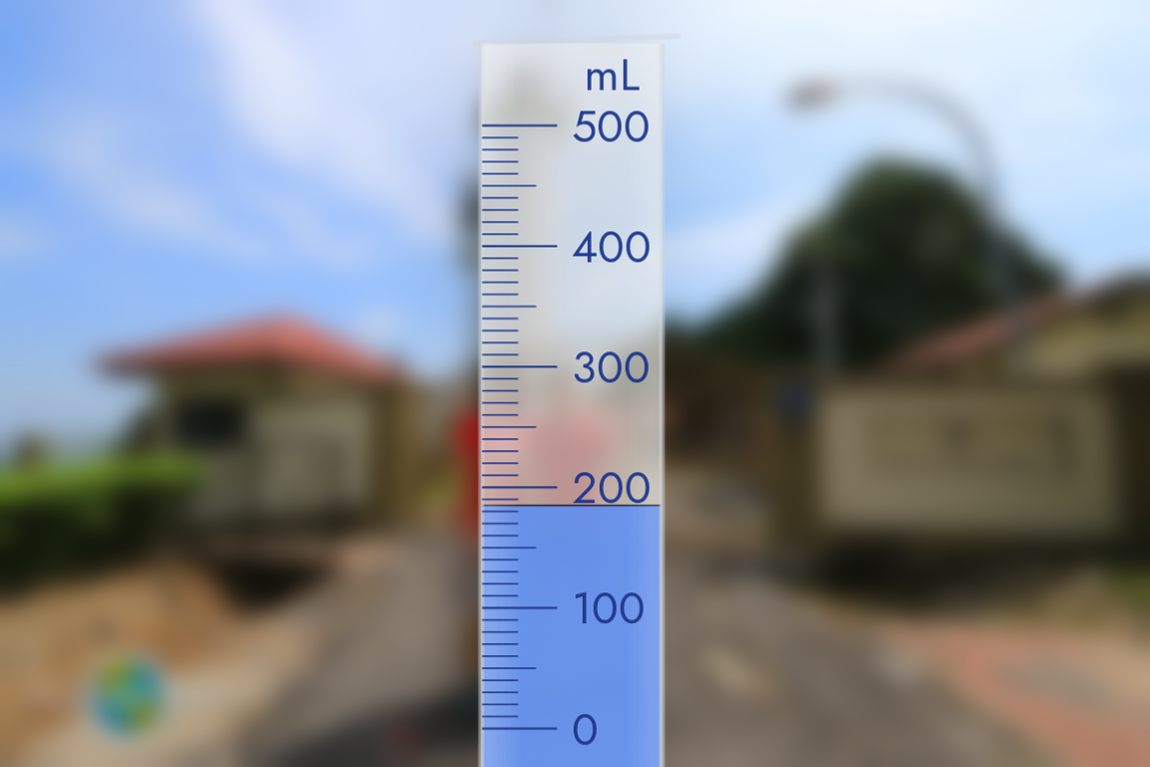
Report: 185 mL
